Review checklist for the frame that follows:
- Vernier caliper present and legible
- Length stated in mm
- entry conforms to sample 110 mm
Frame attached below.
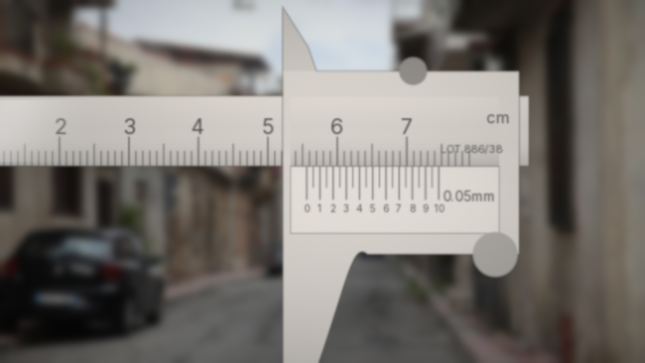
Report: 55.6 mm
